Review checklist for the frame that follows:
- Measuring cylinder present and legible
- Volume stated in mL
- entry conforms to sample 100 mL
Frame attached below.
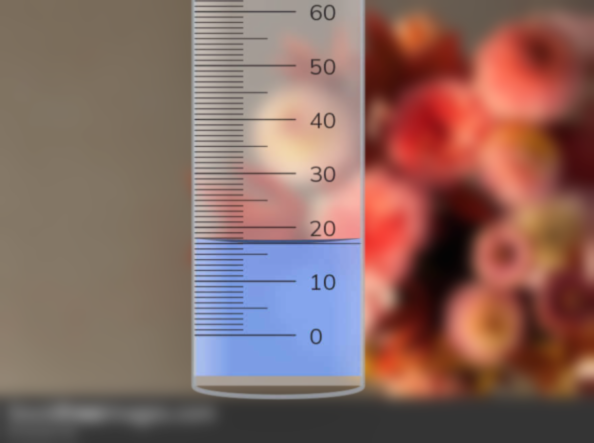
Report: 17 mL
